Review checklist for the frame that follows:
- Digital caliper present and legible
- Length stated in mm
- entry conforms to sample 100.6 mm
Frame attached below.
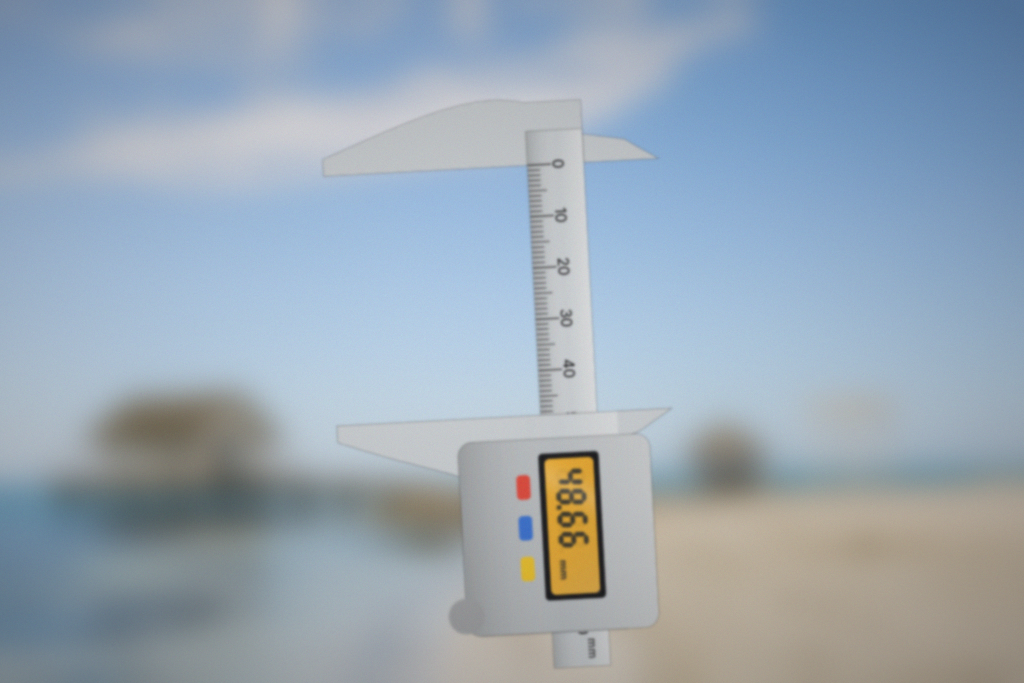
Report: 48.66 mm
